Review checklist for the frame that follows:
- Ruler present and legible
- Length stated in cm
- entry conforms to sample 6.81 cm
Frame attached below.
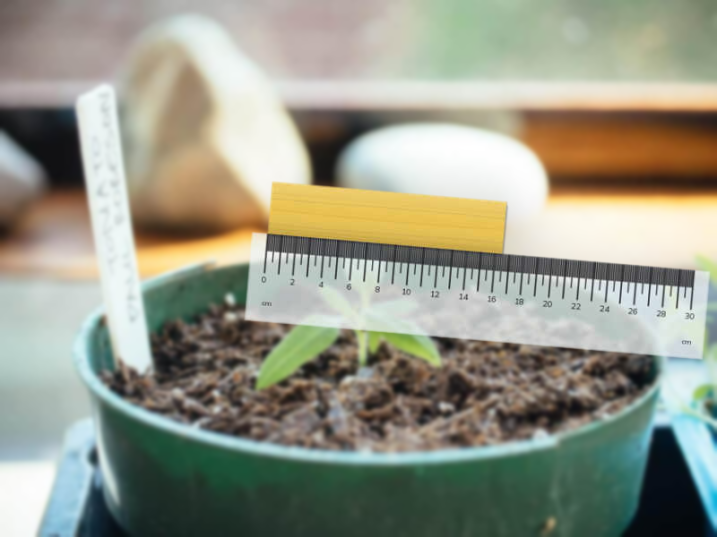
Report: 16.5 cm
